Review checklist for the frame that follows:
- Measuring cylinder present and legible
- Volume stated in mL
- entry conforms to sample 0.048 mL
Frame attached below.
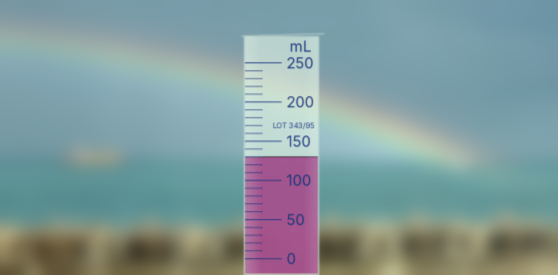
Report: 130 mL
